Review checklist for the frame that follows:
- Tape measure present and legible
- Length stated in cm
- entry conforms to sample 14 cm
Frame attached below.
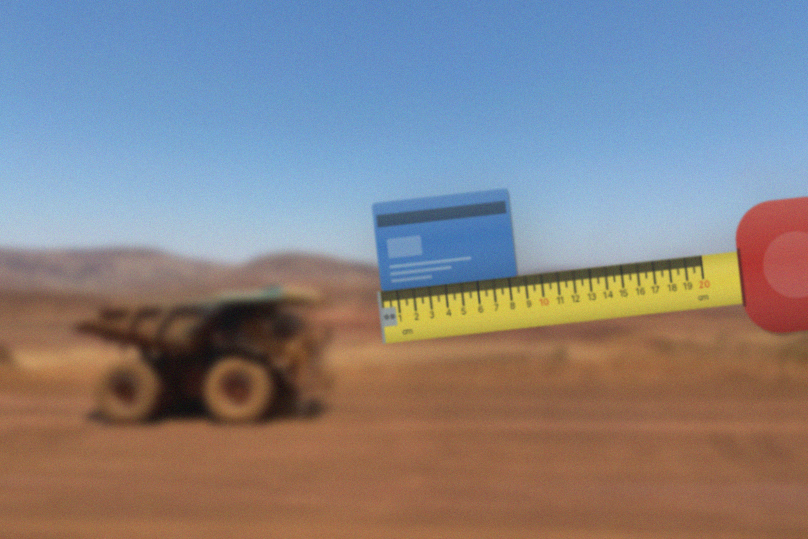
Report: 8.5 cm
